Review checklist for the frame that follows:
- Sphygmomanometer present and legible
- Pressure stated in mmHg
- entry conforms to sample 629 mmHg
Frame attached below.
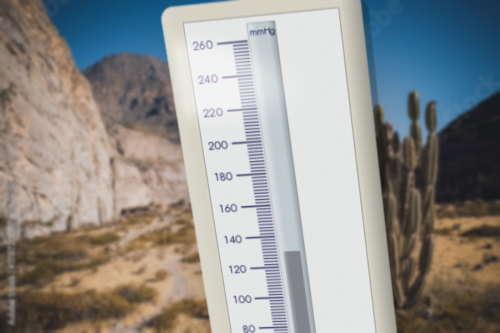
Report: 130 mmHg
